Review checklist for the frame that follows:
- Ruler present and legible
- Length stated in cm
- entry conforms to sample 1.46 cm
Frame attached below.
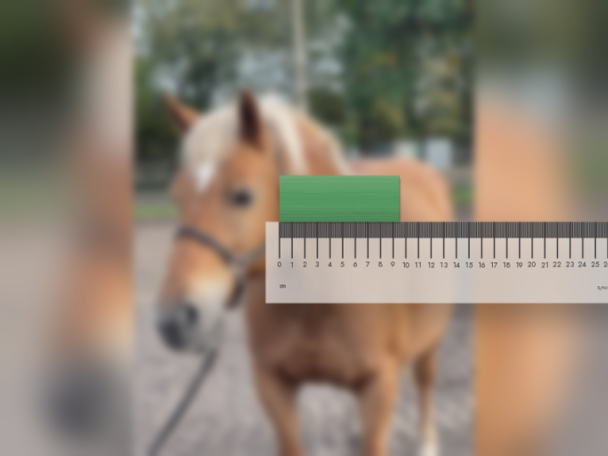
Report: 9.5 cm
